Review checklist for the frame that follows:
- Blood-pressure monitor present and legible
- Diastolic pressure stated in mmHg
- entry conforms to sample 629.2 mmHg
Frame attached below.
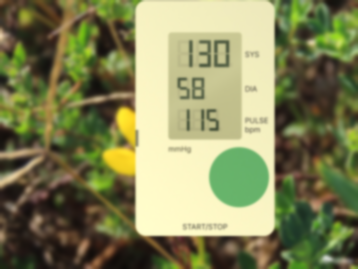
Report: 58 mmHg
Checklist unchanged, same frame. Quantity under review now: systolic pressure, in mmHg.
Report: 130 mmHg
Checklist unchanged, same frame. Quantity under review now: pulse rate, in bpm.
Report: 115 bpm
